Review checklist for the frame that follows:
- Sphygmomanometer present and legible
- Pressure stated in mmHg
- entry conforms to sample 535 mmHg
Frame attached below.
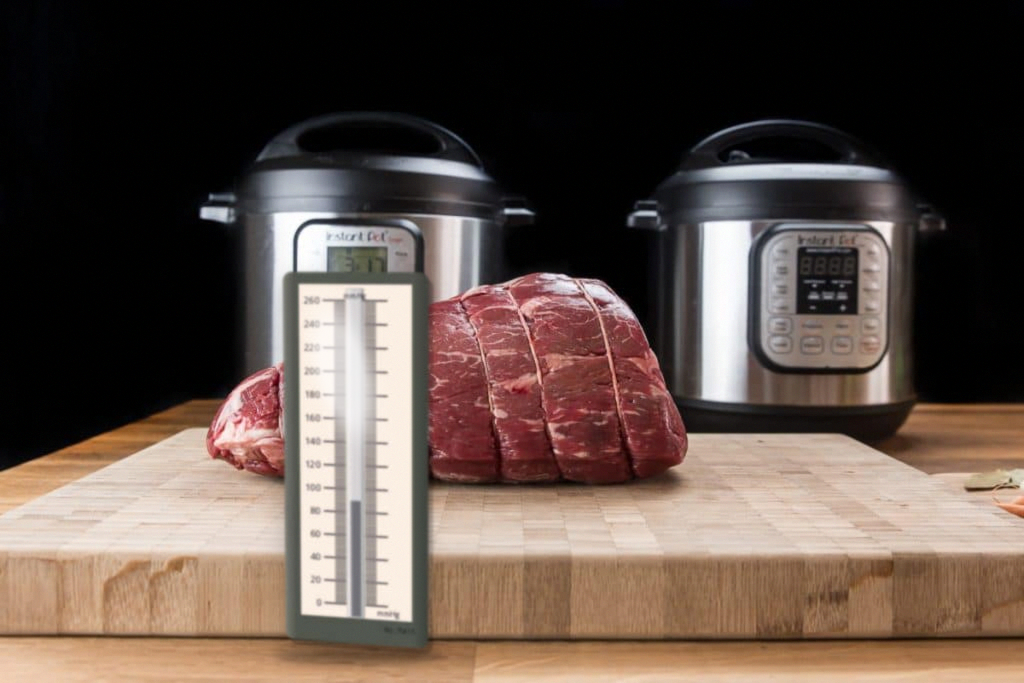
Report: 90 mmHg
